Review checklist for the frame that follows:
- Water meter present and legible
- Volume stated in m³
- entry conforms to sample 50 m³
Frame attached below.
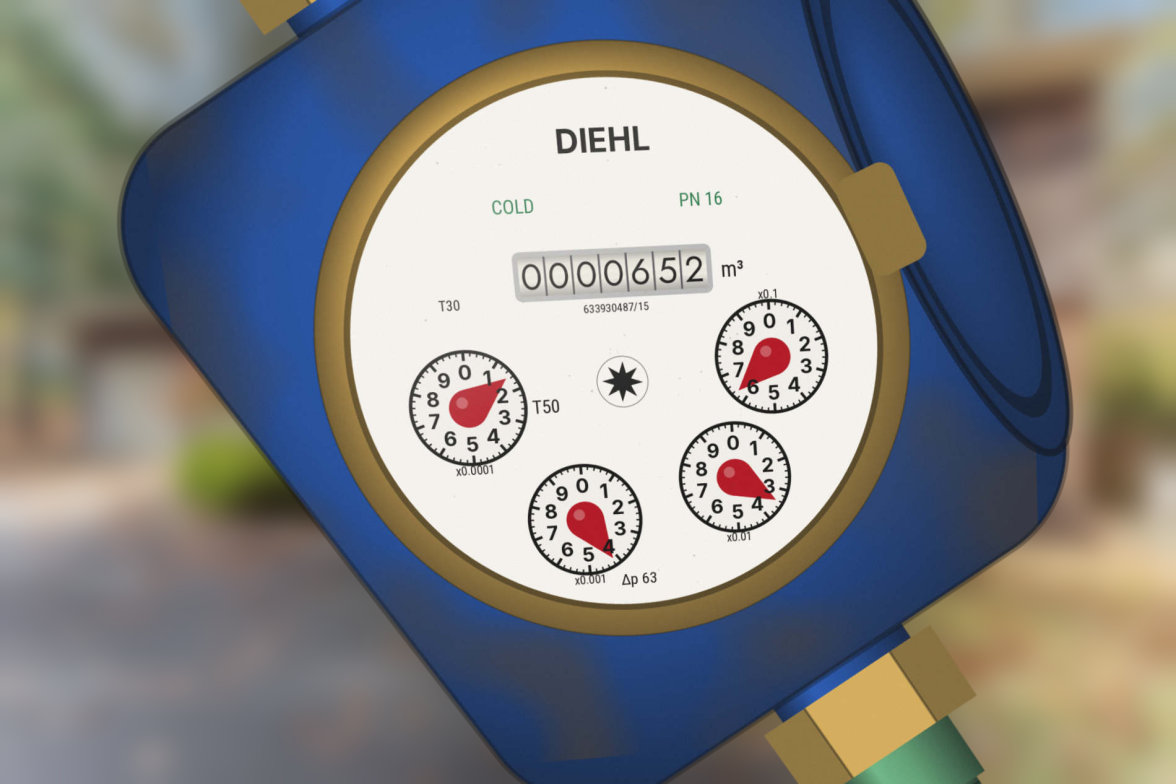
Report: 652.6341 m³
